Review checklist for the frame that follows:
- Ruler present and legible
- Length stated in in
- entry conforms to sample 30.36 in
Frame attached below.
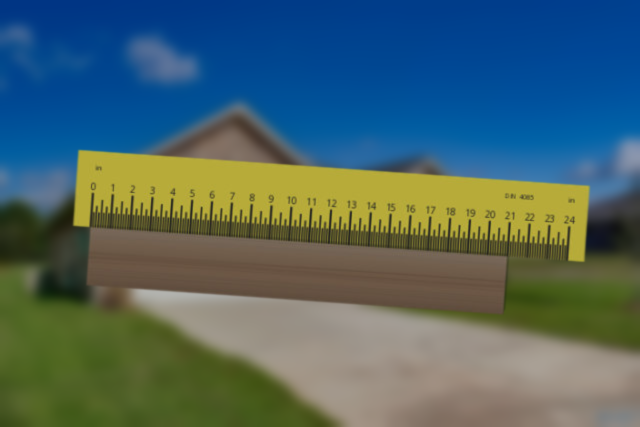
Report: 21 in
